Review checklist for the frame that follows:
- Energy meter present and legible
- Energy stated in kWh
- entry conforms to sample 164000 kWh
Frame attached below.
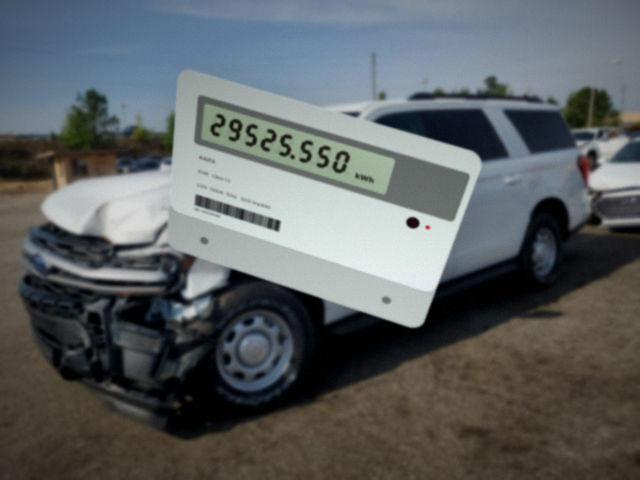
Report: 29525.550 kWh
